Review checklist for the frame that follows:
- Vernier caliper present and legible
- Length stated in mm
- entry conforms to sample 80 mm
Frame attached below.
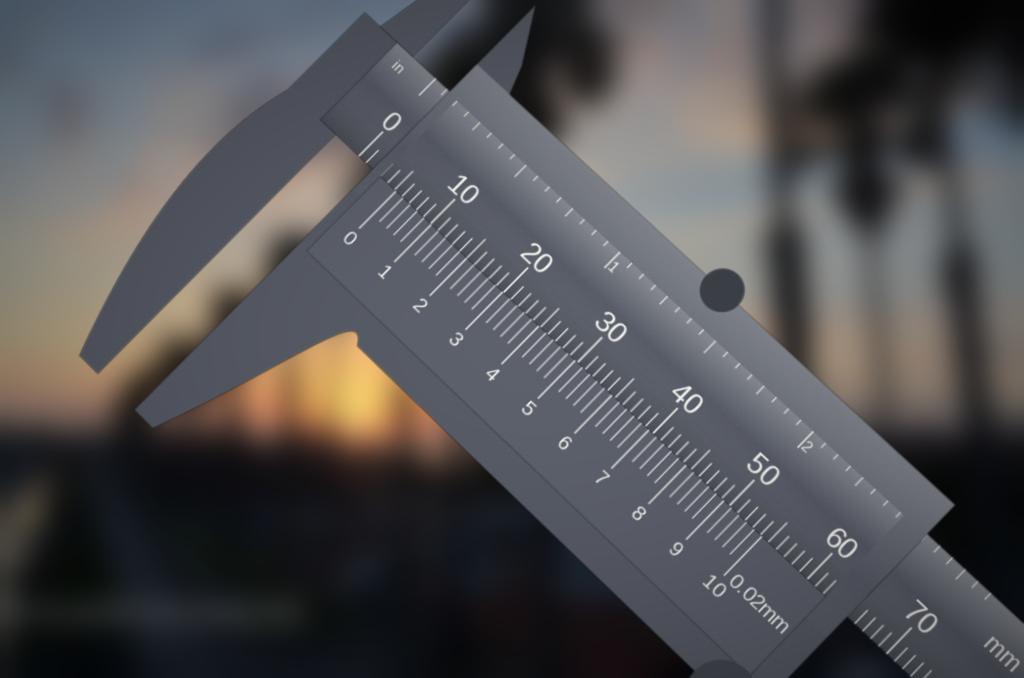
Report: 5.2 mm
